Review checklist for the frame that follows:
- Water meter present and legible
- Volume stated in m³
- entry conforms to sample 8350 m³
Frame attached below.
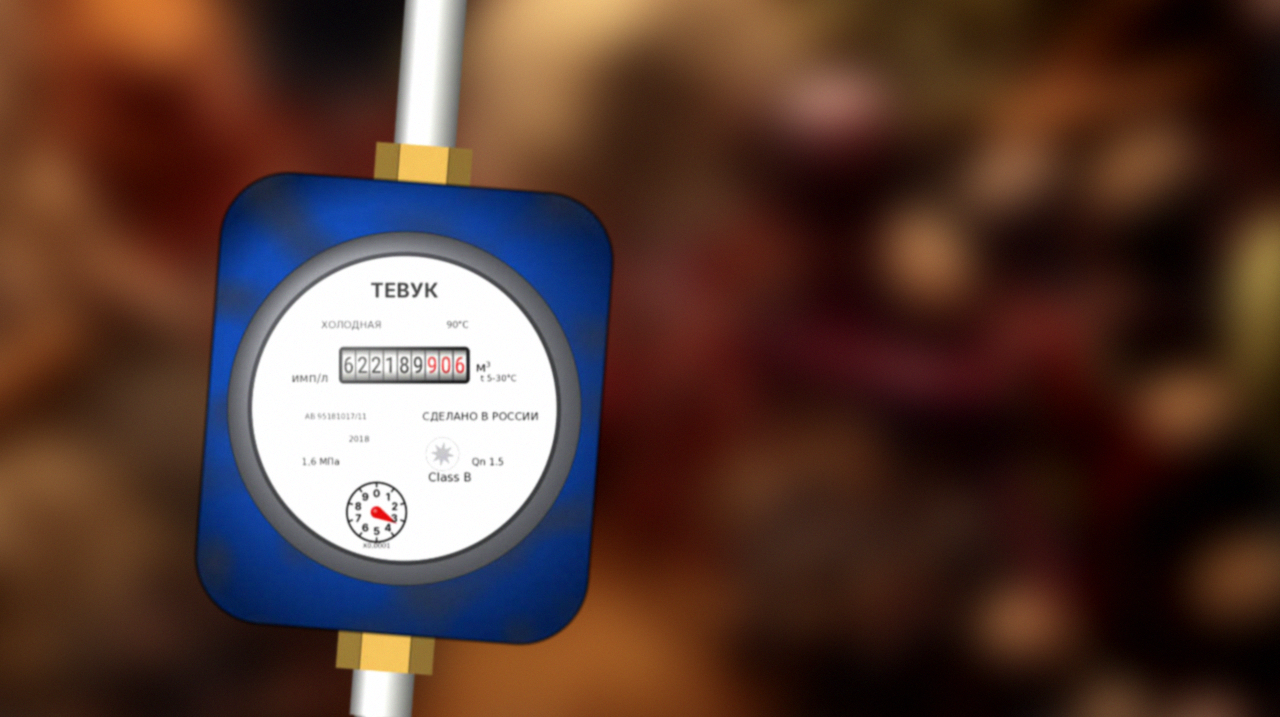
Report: 622189.9063 m³
